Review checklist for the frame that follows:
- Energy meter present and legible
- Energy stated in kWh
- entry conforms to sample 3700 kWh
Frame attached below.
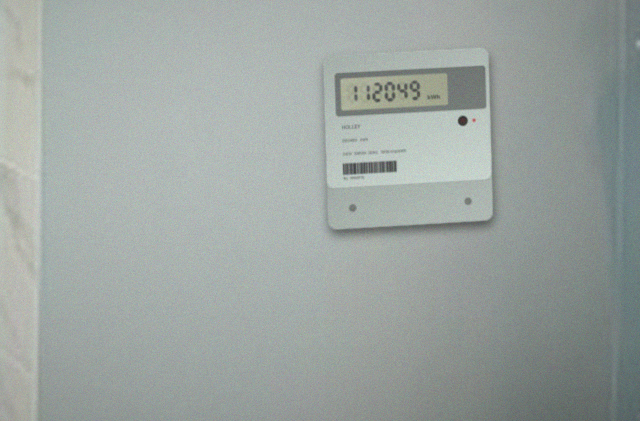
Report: 112049 kWh
